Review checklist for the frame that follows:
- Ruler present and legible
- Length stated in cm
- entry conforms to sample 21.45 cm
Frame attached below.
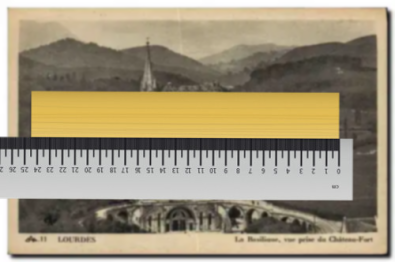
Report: 24.5 cm
